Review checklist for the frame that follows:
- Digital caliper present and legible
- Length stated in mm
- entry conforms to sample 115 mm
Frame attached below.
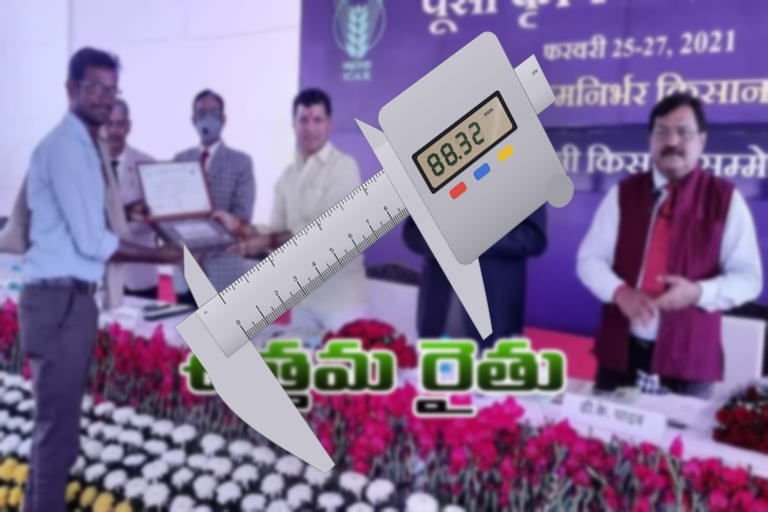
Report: 88.32 mm
